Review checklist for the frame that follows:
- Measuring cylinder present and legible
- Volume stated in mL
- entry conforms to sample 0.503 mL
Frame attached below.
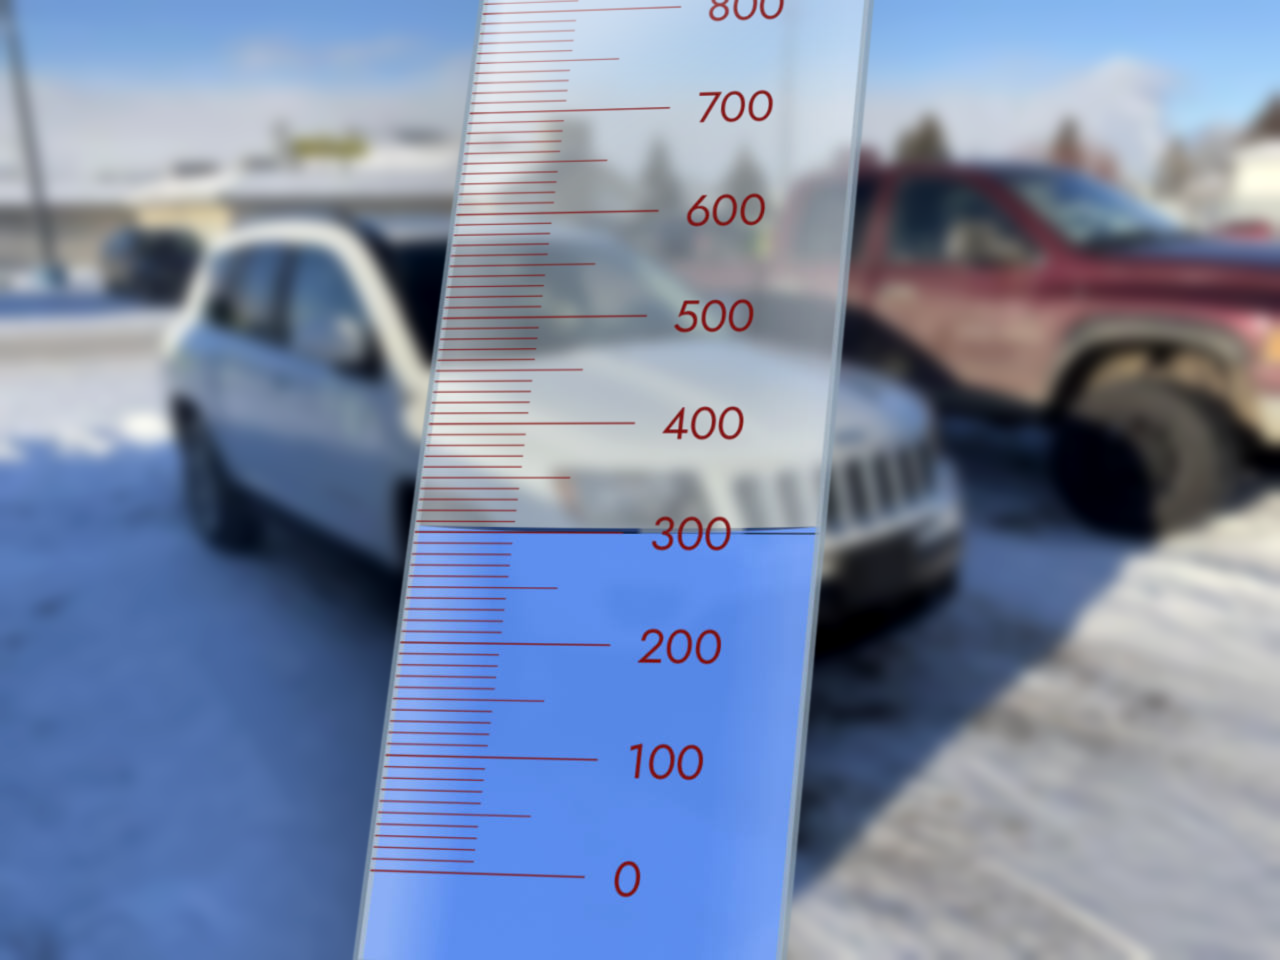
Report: 300 mL
